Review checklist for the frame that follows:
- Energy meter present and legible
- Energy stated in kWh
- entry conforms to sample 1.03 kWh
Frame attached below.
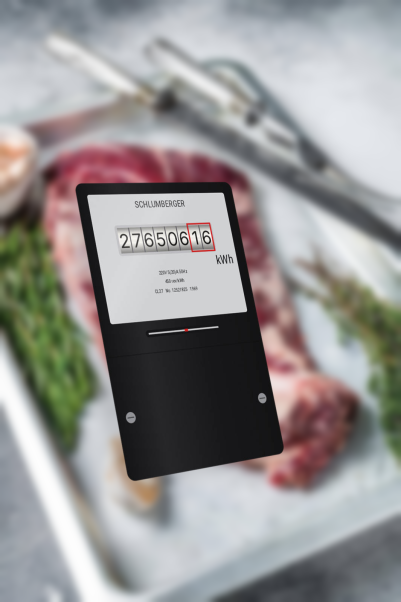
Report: 276506.16 kWh
